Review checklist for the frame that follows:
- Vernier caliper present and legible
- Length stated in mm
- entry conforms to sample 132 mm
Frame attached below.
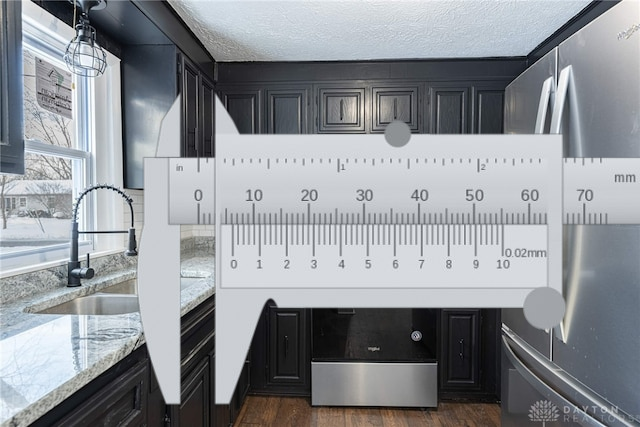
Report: 6.2 mm
